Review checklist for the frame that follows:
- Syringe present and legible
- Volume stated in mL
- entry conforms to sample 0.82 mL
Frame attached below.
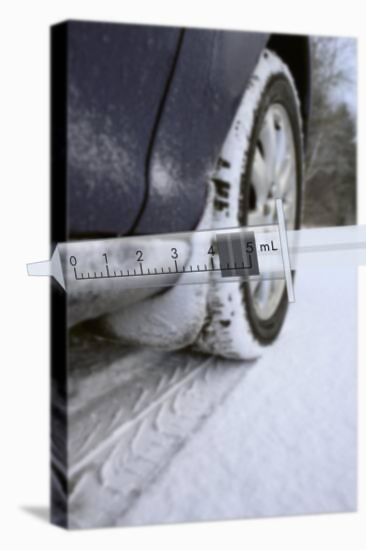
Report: 4.2 mL
